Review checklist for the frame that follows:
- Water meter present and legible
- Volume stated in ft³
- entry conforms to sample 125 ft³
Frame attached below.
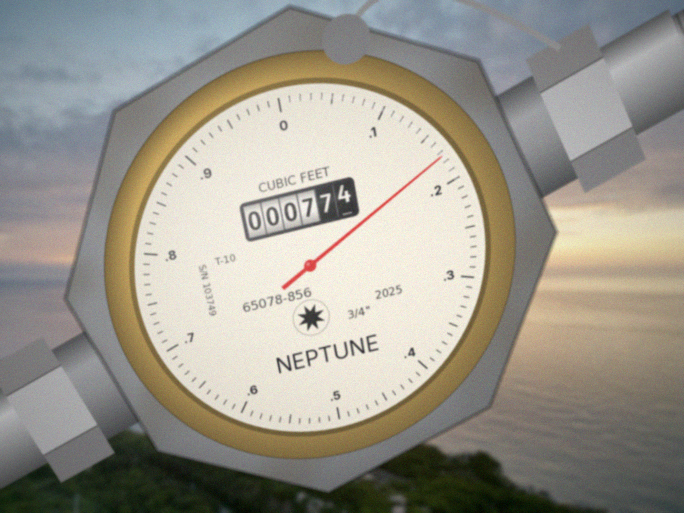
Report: 774.17 ft³
